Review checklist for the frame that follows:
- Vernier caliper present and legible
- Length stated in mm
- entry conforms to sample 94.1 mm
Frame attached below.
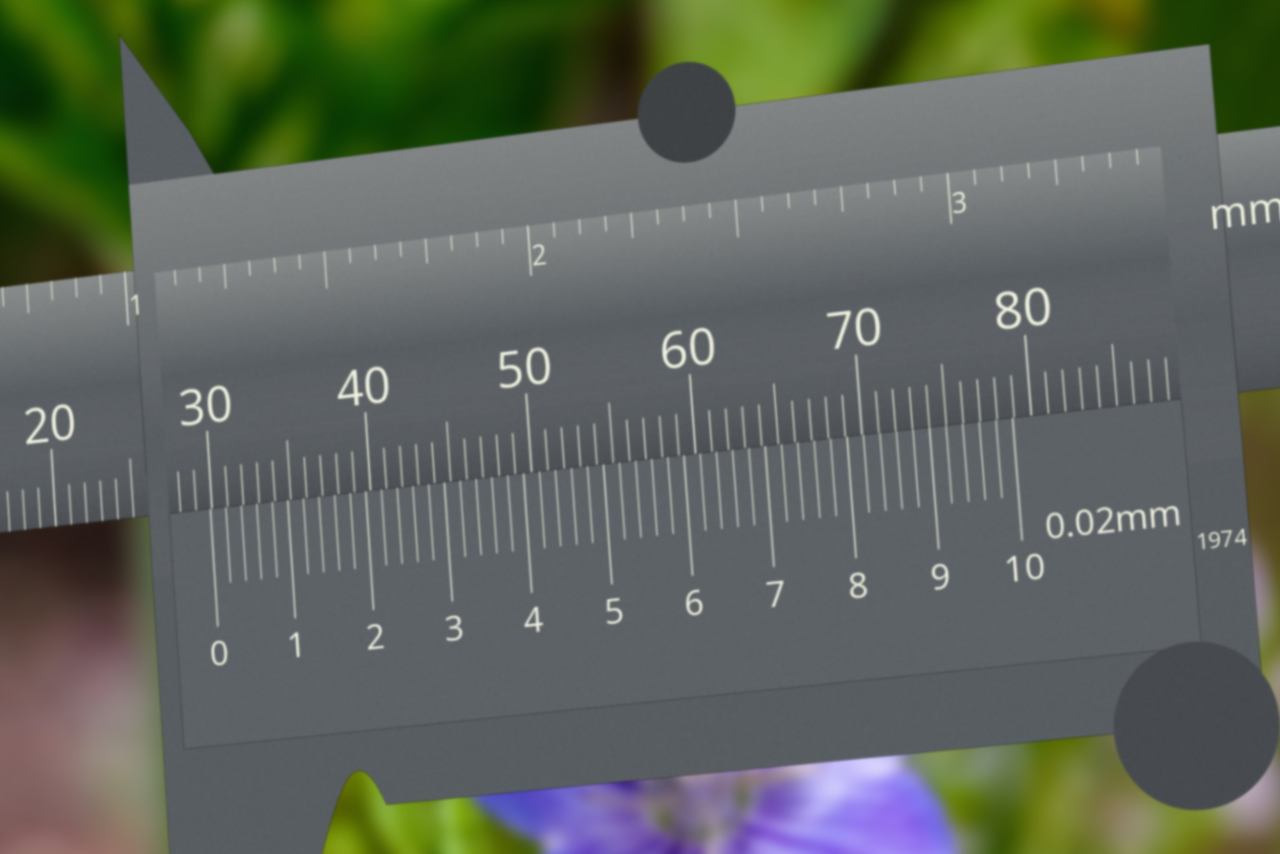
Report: 29.9 mm
